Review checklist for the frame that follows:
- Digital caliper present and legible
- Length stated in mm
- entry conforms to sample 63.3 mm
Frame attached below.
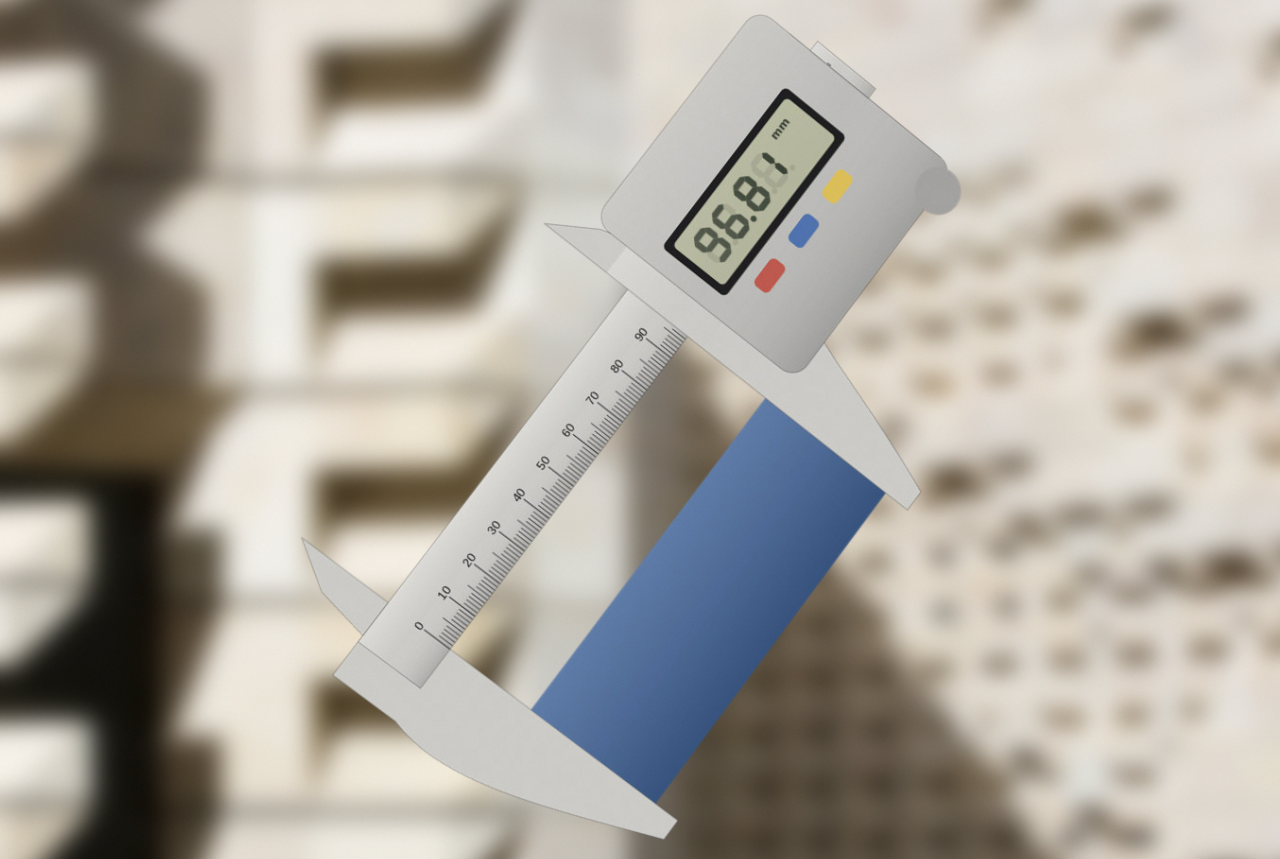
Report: 96.81 mm
